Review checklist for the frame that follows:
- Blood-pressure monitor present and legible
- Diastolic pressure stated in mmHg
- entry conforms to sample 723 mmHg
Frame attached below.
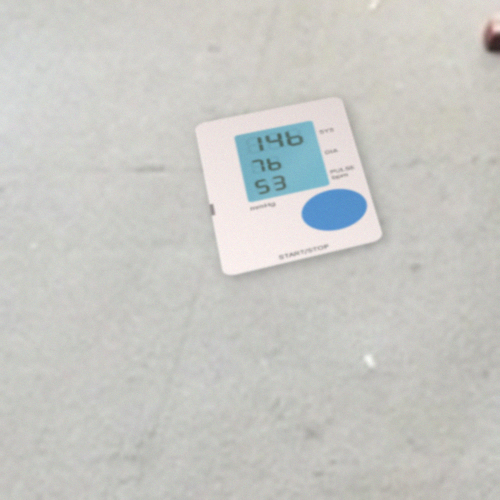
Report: 76 mmHg
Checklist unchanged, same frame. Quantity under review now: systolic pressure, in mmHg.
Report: 146 mmHg
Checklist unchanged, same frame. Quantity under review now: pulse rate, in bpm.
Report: 53 bpm
